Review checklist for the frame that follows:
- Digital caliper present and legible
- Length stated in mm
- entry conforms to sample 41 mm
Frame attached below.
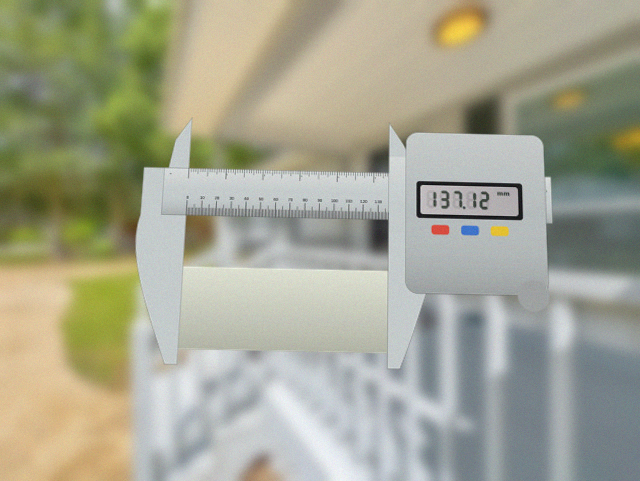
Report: 137.12 mm
